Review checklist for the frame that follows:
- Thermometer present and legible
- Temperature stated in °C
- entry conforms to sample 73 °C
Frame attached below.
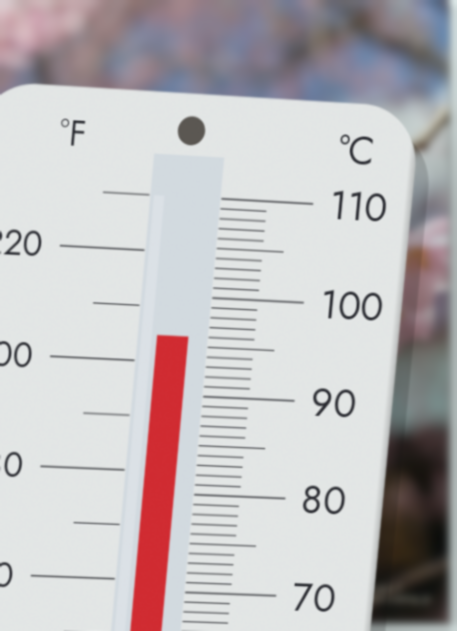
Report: 96 °C
